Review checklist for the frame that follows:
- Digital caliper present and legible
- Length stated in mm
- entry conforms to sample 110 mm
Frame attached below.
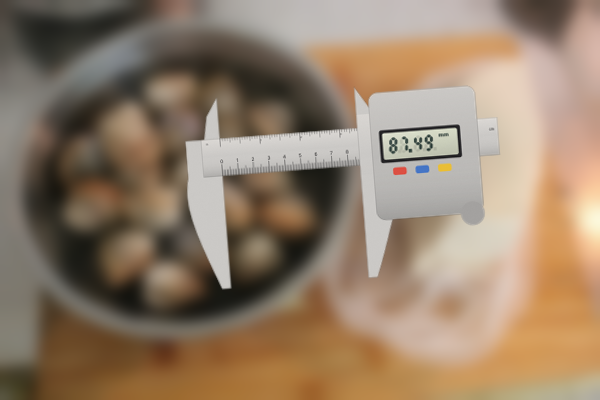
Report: 87.49 mm
